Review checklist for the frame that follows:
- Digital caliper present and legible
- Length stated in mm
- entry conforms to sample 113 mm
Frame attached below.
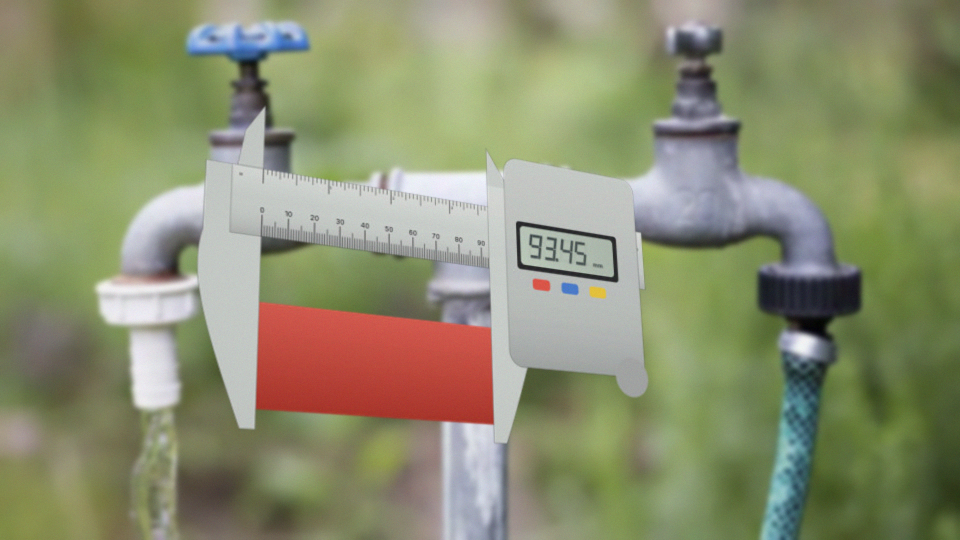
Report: 93.45 mm
